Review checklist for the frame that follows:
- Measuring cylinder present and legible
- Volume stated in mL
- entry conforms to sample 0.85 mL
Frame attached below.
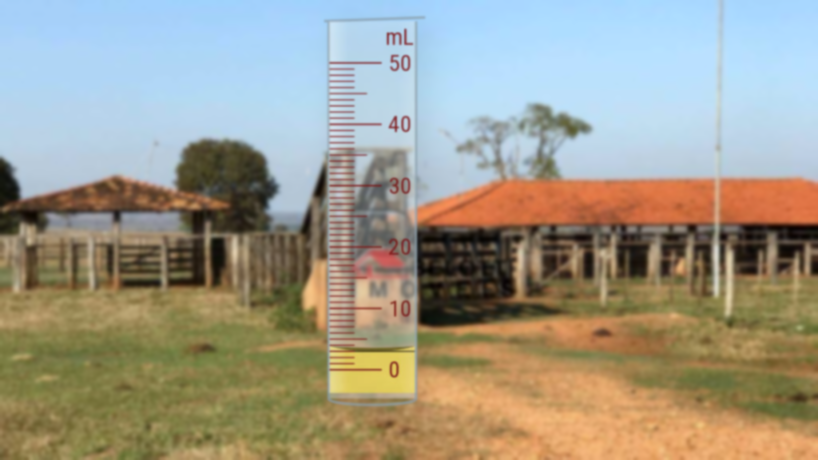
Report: 3 mL
